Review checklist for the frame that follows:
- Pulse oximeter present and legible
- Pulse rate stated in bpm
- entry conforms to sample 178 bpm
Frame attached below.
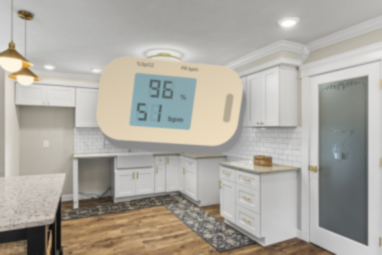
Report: 51 bpm
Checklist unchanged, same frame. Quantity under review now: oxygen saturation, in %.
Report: 96 %
